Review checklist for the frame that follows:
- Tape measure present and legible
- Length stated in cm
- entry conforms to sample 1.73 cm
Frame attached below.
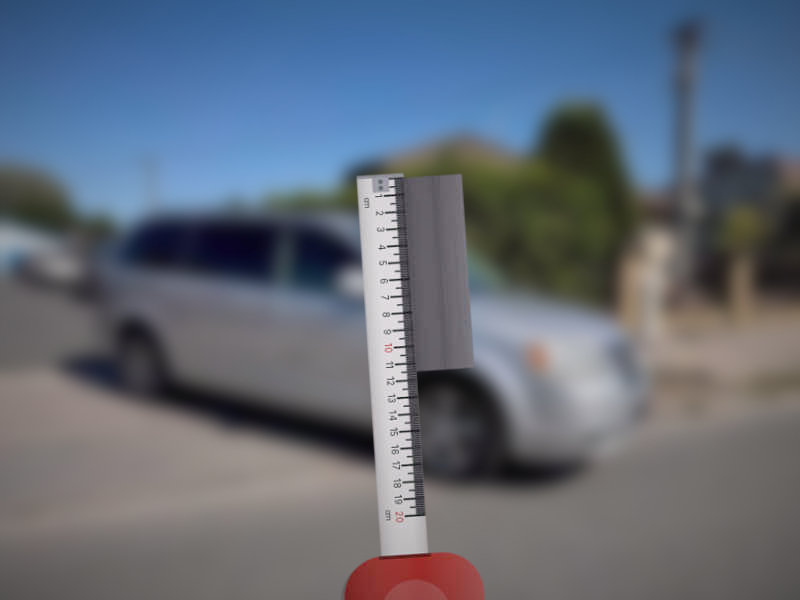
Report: 11.5 cm
